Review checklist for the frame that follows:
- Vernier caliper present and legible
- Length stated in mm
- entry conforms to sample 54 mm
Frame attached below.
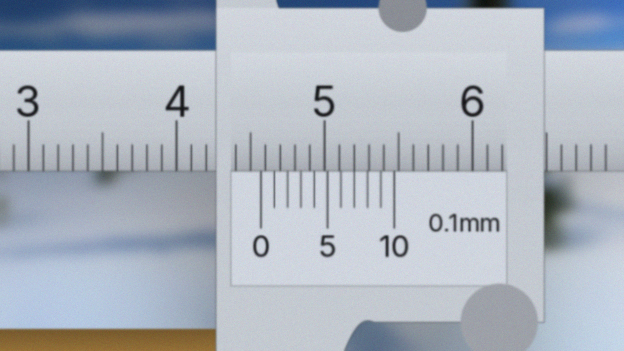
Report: 45.7 mm
